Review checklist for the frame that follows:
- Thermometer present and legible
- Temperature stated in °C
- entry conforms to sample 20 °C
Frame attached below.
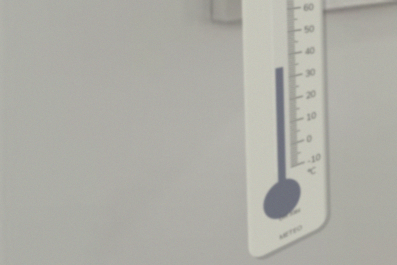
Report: 35 °C
